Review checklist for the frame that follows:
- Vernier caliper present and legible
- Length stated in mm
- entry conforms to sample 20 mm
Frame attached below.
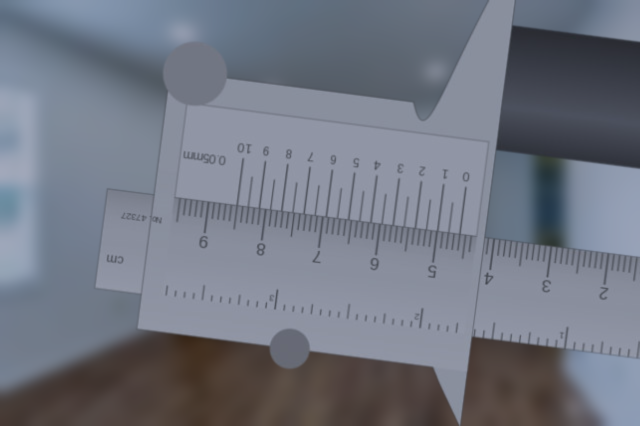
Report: 46.0 mm
